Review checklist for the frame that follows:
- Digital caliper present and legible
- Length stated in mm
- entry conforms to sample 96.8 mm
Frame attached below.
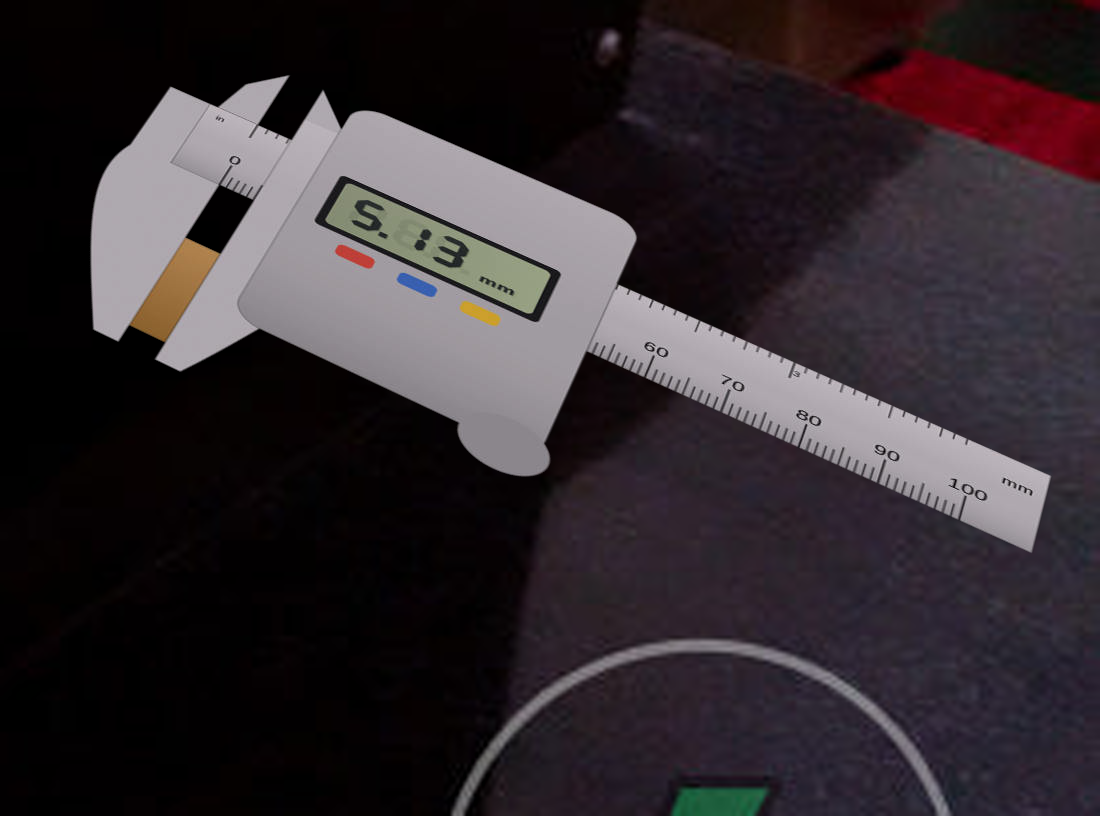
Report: 5.13 mm
